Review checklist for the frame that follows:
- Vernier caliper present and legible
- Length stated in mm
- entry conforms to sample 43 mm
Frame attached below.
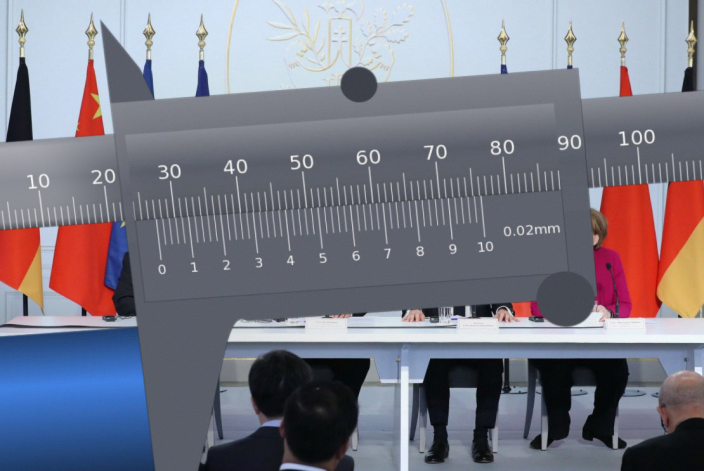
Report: 27.2 mm
